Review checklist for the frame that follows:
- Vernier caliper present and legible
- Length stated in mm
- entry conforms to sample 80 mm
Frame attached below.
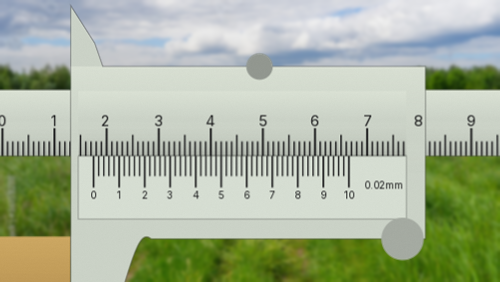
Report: 17.5 mm
